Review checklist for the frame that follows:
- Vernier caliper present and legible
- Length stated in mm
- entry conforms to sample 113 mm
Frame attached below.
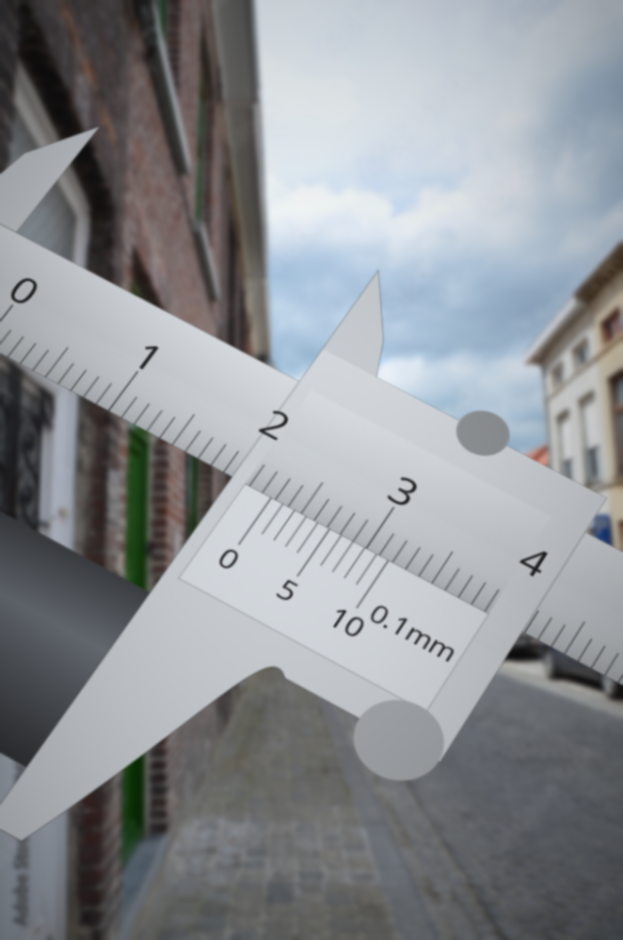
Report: 22.7 mm
